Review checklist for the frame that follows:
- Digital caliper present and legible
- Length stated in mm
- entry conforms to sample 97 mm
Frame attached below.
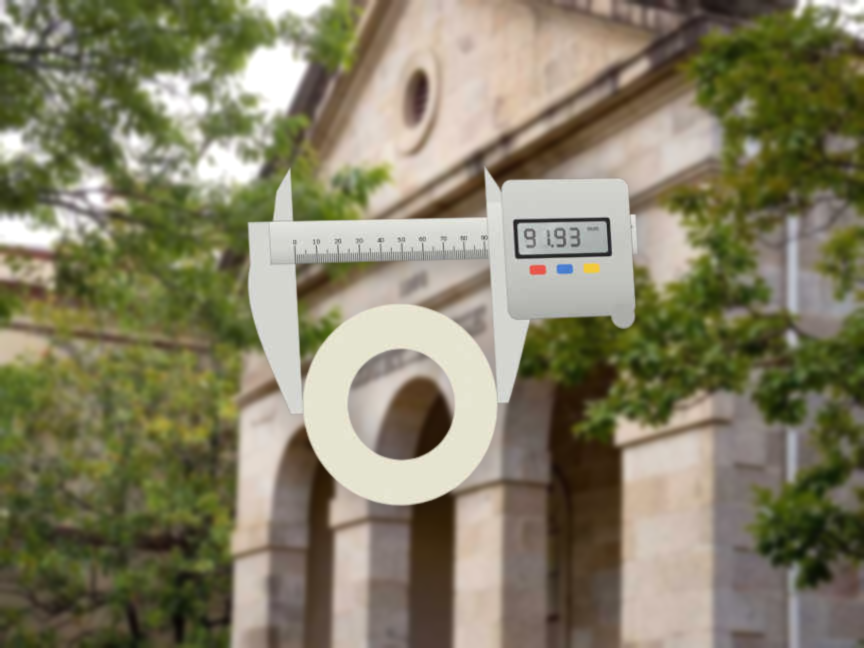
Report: 91.93 mm
